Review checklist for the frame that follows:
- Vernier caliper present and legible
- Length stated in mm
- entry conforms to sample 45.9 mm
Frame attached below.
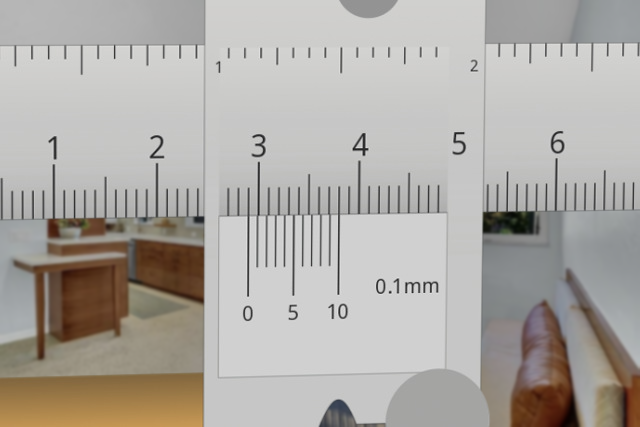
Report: 29.0 mm
